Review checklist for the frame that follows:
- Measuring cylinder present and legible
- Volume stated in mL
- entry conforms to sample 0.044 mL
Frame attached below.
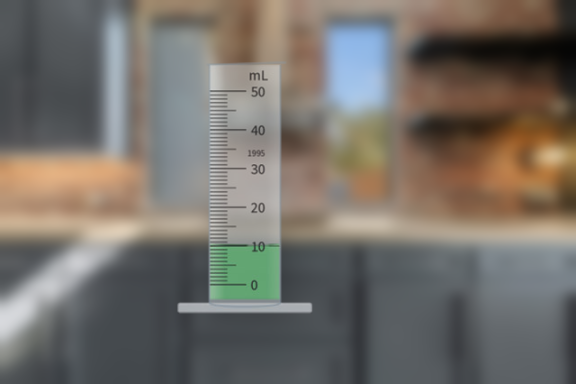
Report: 10 mL
